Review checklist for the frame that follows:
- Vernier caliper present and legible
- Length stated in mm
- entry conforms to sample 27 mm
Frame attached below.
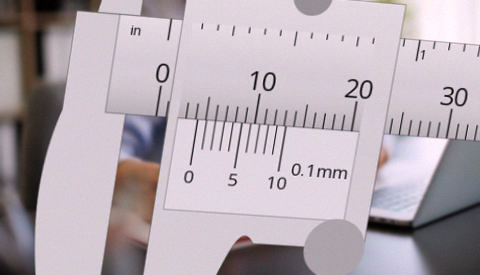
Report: 4.2 mm
